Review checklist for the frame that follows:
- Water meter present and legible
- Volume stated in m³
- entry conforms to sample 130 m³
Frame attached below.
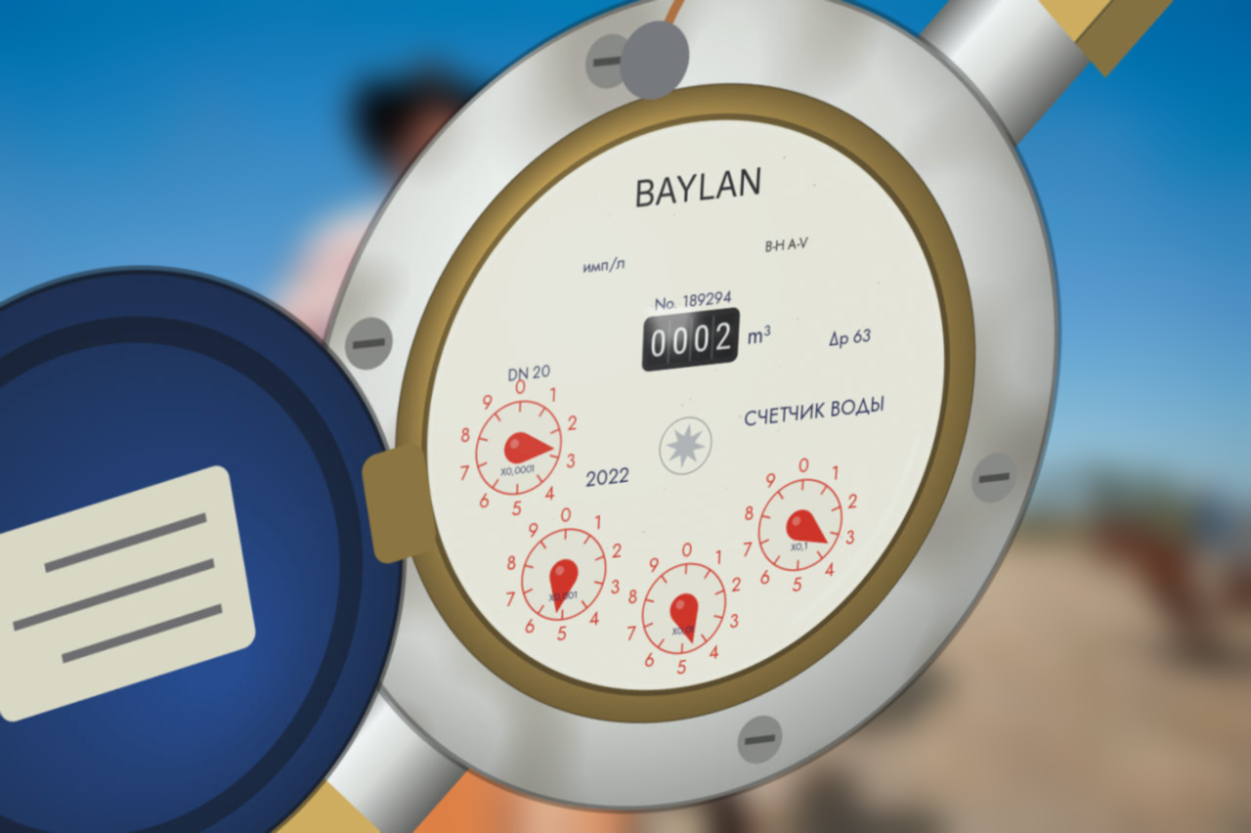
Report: 2.3452 m³
